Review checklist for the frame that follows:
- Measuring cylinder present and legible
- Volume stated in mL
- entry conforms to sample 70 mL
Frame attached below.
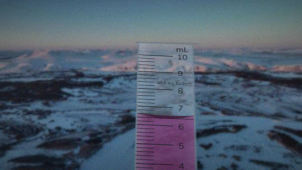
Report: 6.4 mL
